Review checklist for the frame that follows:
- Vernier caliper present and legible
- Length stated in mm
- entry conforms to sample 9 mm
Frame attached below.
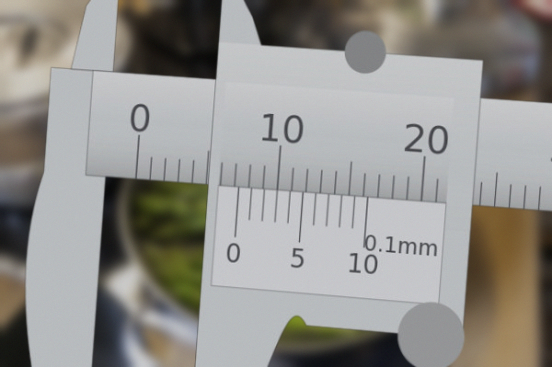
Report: 7.3 mm
